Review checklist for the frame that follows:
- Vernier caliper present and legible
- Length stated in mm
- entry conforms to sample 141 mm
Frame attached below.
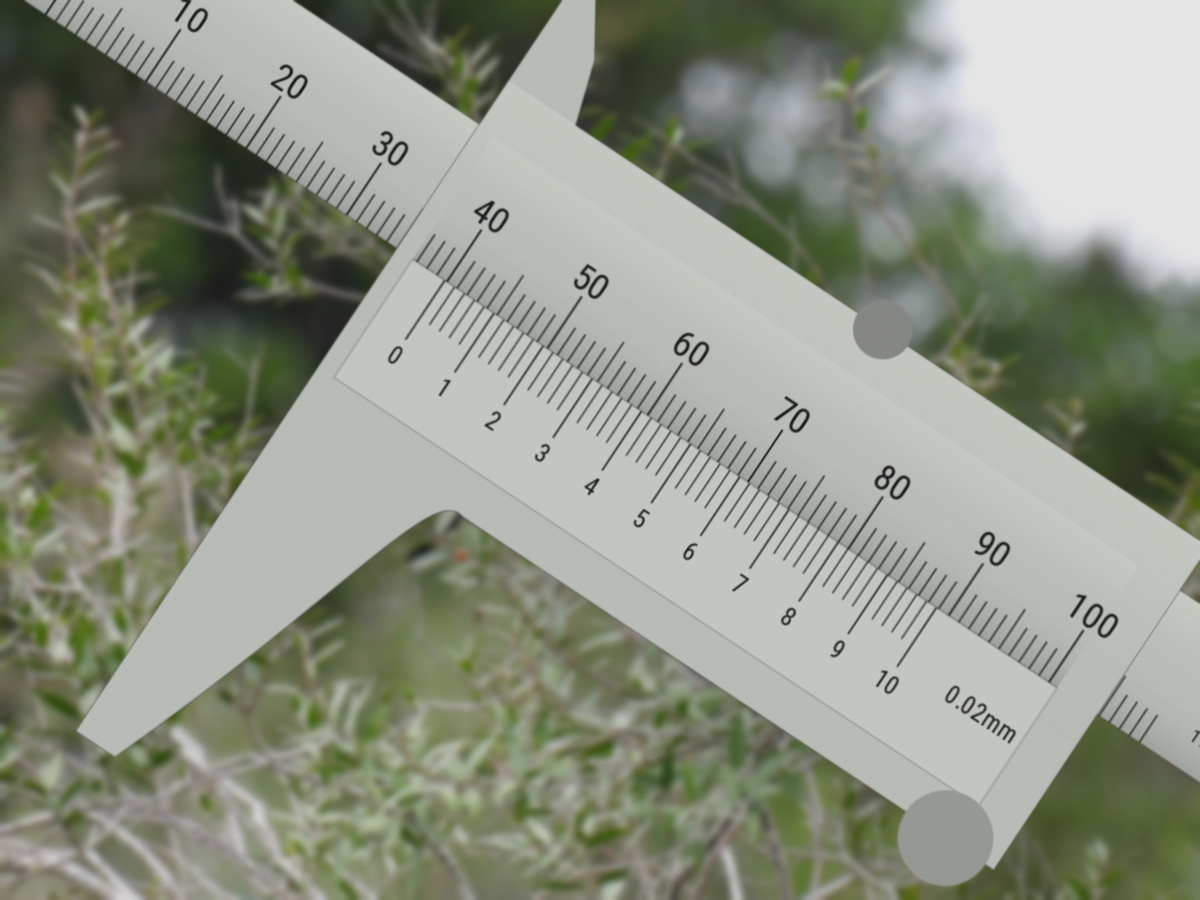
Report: 39.8 mm
